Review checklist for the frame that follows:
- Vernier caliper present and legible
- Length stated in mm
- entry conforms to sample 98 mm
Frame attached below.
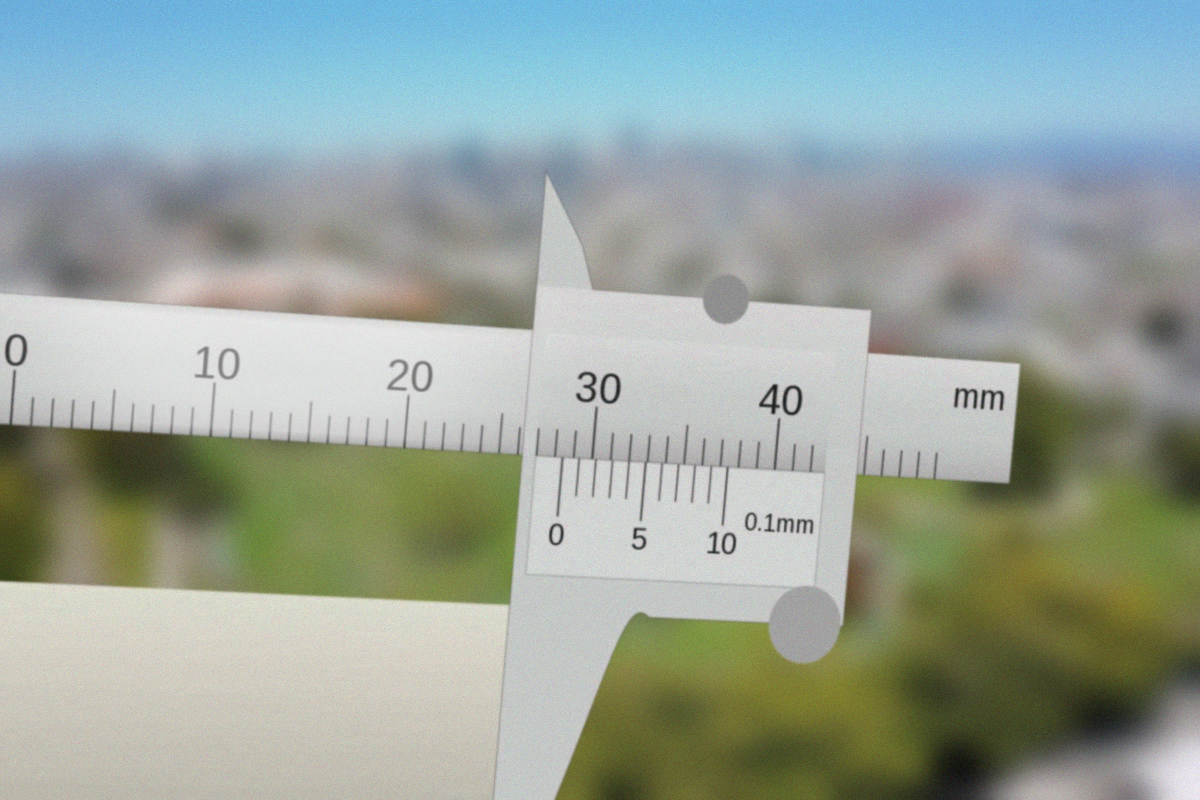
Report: 28.4 mm
